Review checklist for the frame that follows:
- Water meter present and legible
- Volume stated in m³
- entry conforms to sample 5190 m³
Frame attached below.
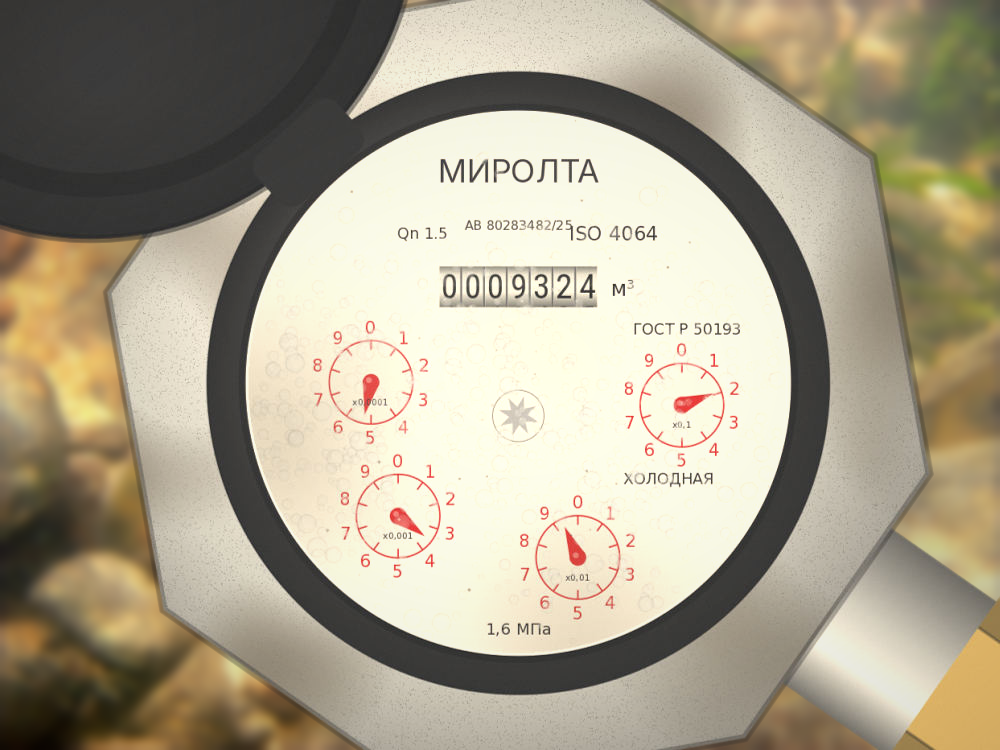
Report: 9324.1935 m³
